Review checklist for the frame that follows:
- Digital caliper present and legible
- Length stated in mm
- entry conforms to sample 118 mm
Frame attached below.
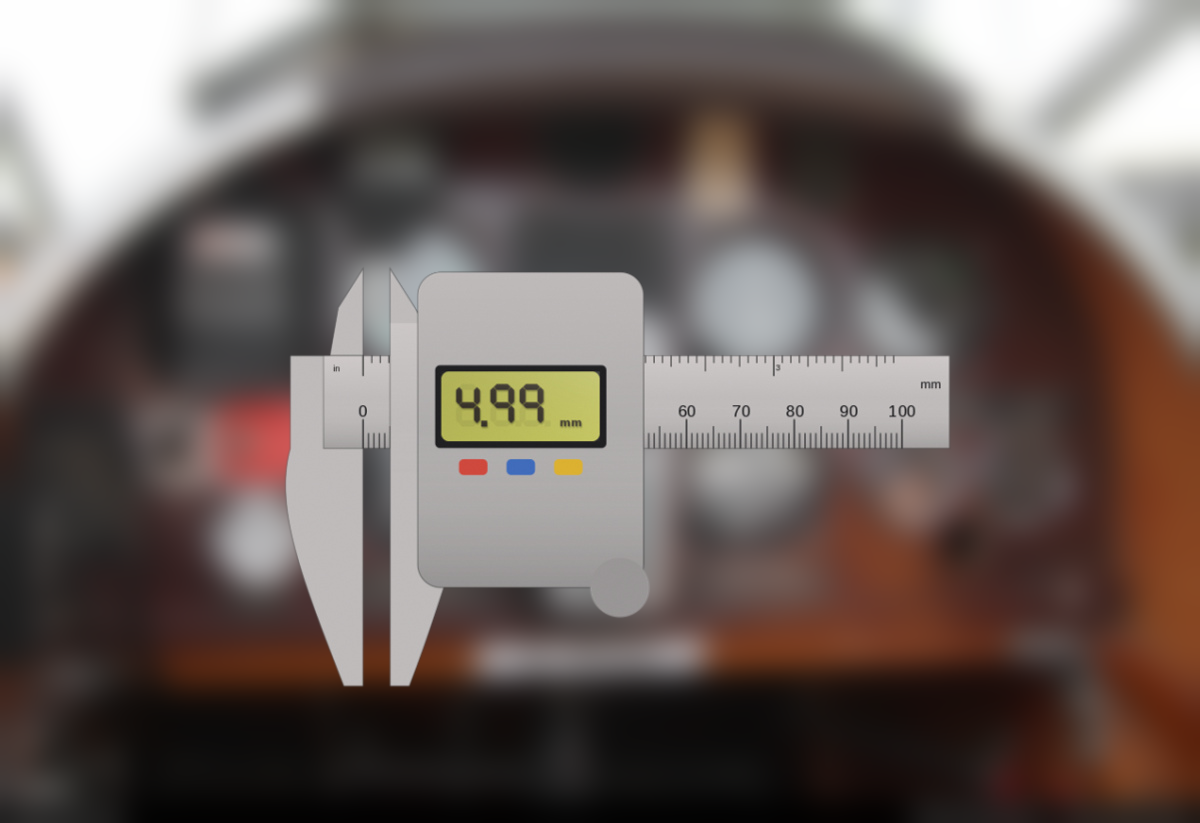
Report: 4.99 mm
